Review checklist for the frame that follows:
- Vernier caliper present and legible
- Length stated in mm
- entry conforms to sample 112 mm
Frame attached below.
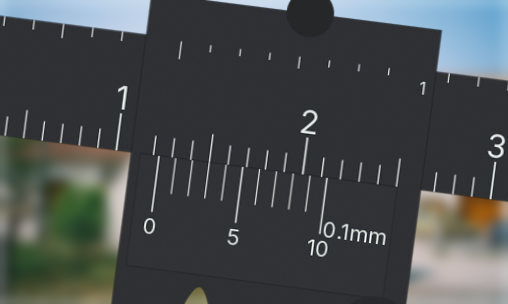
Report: 12.3 mm
